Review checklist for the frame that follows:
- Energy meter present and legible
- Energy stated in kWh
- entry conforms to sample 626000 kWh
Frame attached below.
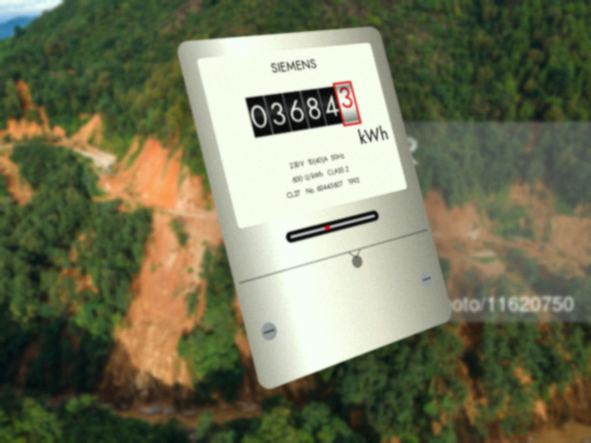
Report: 3684.3 kWh
